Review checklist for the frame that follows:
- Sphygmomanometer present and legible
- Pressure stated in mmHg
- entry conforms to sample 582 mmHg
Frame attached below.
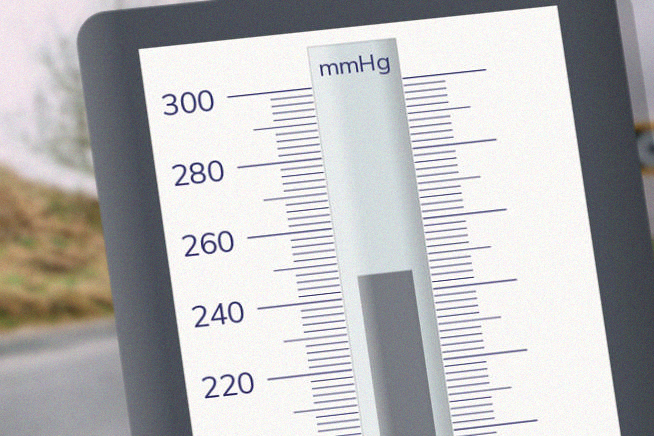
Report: 246 mmHg
